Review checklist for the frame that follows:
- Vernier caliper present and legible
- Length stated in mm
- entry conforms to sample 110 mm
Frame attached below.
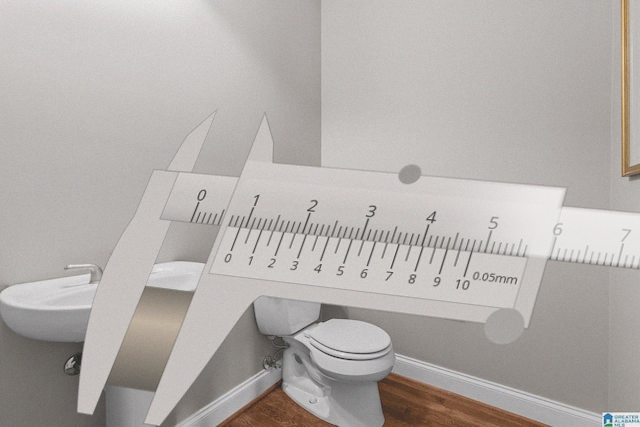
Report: 9.0 mm
